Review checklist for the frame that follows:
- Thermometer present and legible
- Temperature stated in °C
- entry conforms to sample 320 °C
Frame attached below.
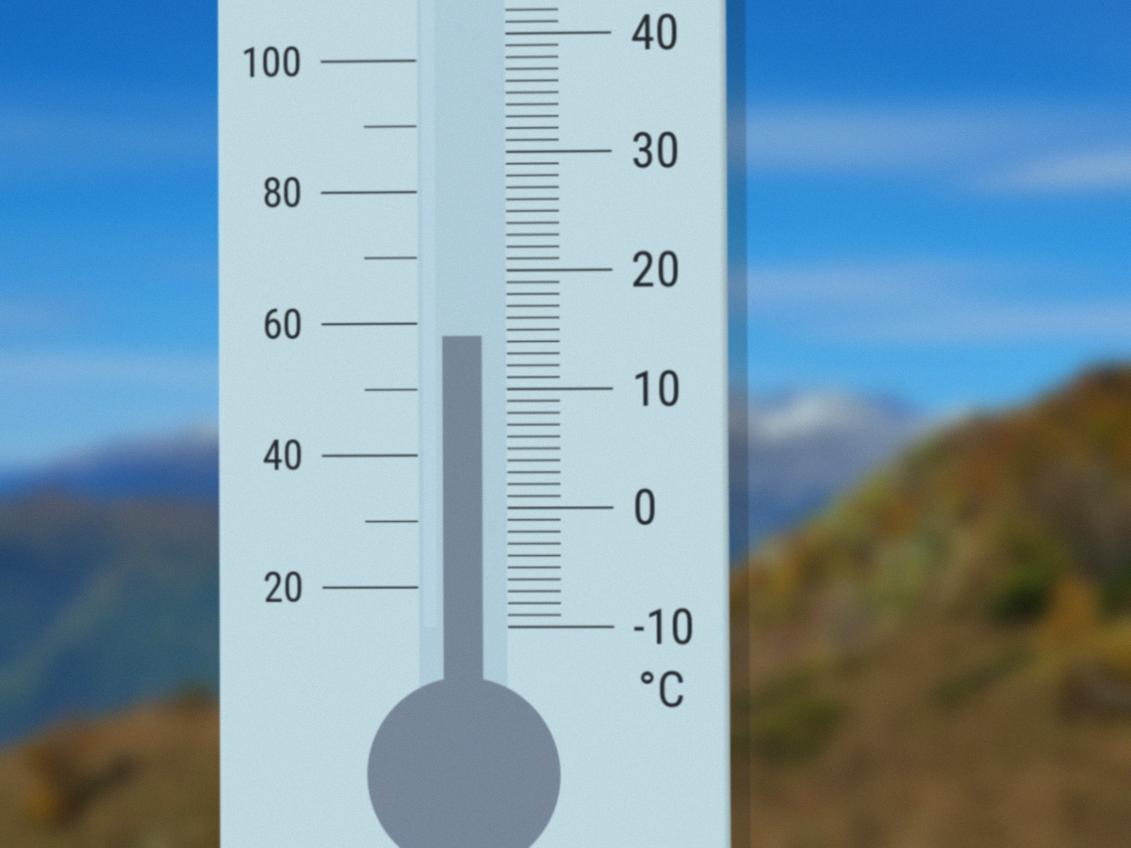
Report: 14.5 °C
